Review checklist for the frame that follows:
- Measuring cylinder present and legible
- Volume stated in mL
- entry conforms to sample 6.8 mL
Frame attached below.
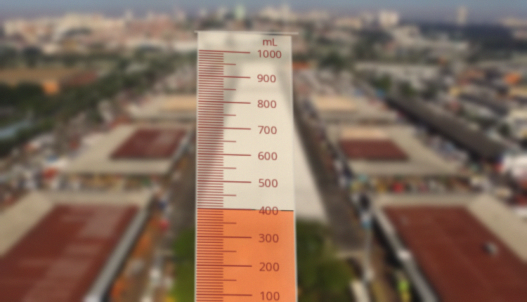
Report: 400 mL
